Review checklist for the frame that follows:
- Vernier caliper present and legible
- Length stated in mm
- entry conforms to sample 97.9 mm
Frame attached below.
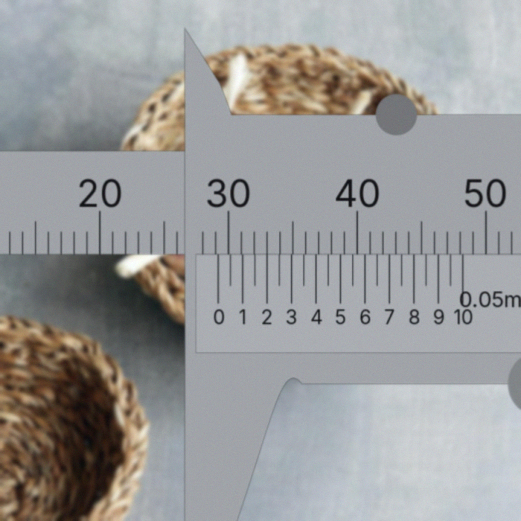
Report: 29.2 mm
